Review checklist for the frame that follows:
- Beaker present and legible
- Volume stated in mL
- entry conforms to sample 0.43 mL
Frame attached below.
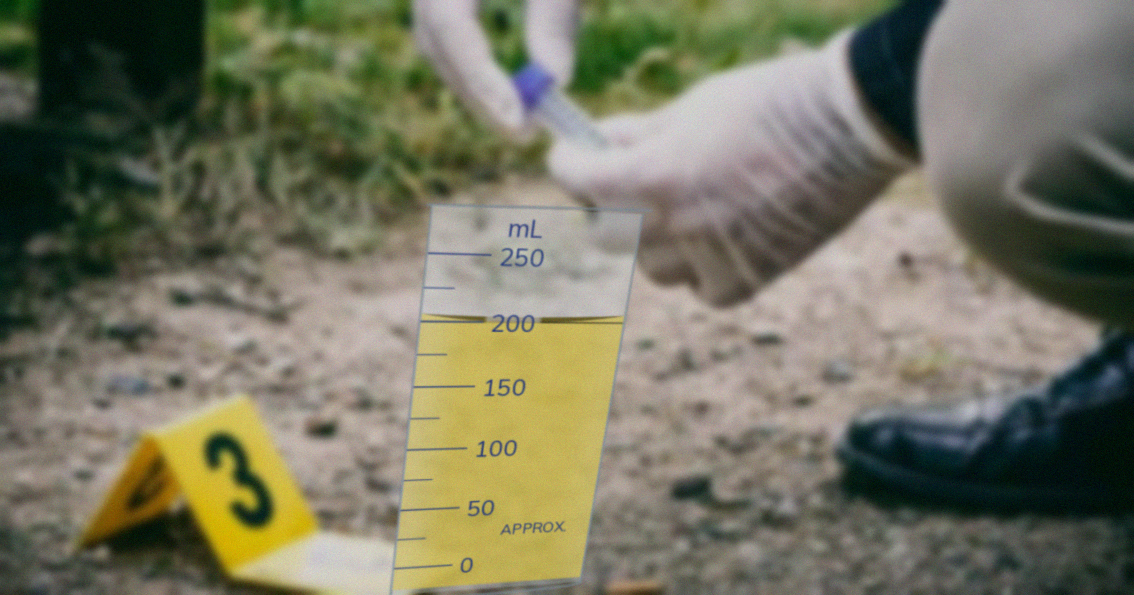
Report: 200 mL
